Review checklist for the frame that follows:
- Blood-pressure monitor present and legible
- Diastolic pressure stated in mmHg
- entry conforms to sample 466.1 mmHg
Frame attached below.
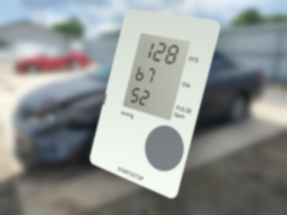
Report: 67 mmHg
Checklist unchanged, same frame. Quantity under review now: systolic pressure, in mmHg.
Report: 128 mmHg
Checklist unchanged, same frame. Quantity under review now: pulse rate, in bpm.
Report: 52 bpm
